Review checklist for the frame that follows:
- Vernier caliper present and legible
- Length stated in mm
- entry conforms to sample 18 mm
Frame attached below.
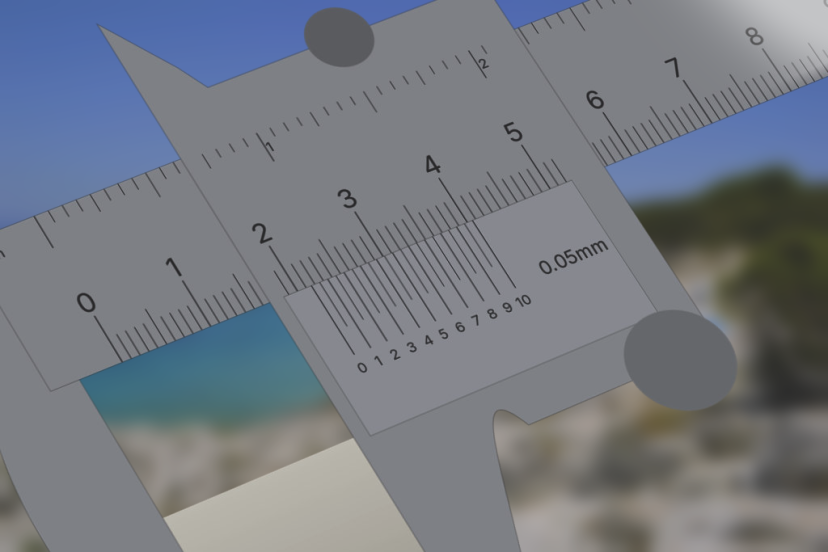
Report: 21.6 mm
